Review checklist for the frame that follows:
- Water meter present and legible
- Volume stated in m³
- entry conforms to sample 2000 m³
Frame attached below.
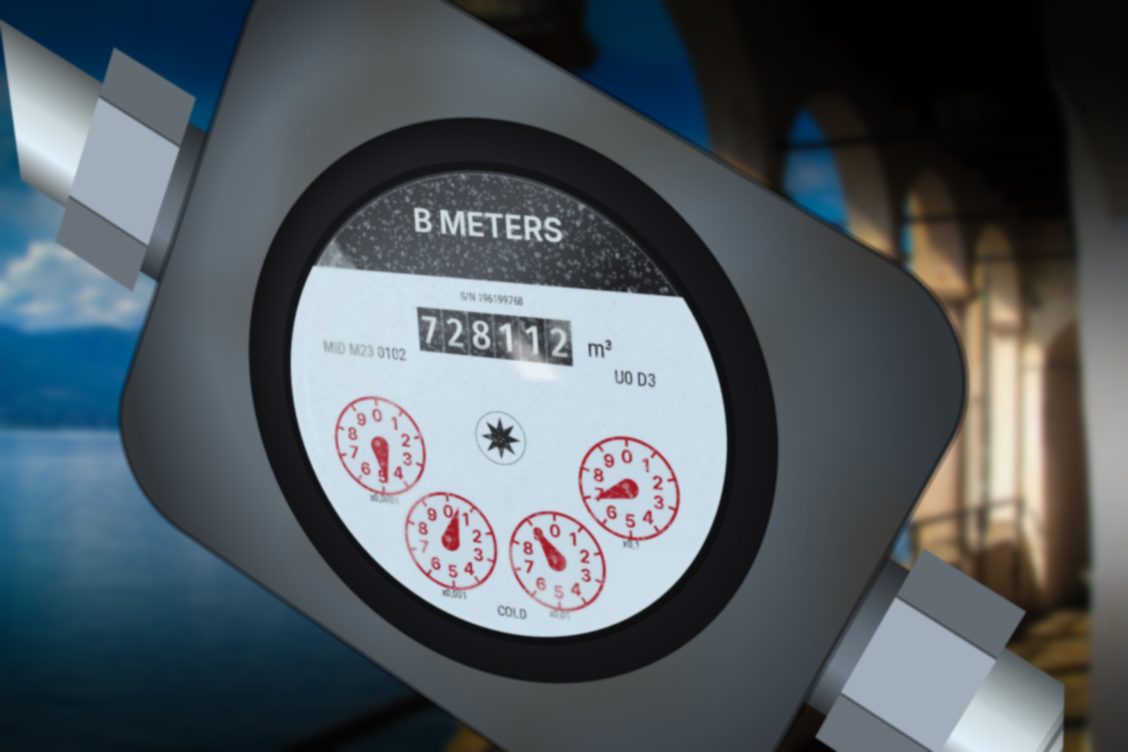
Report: 728112.6904 m³
